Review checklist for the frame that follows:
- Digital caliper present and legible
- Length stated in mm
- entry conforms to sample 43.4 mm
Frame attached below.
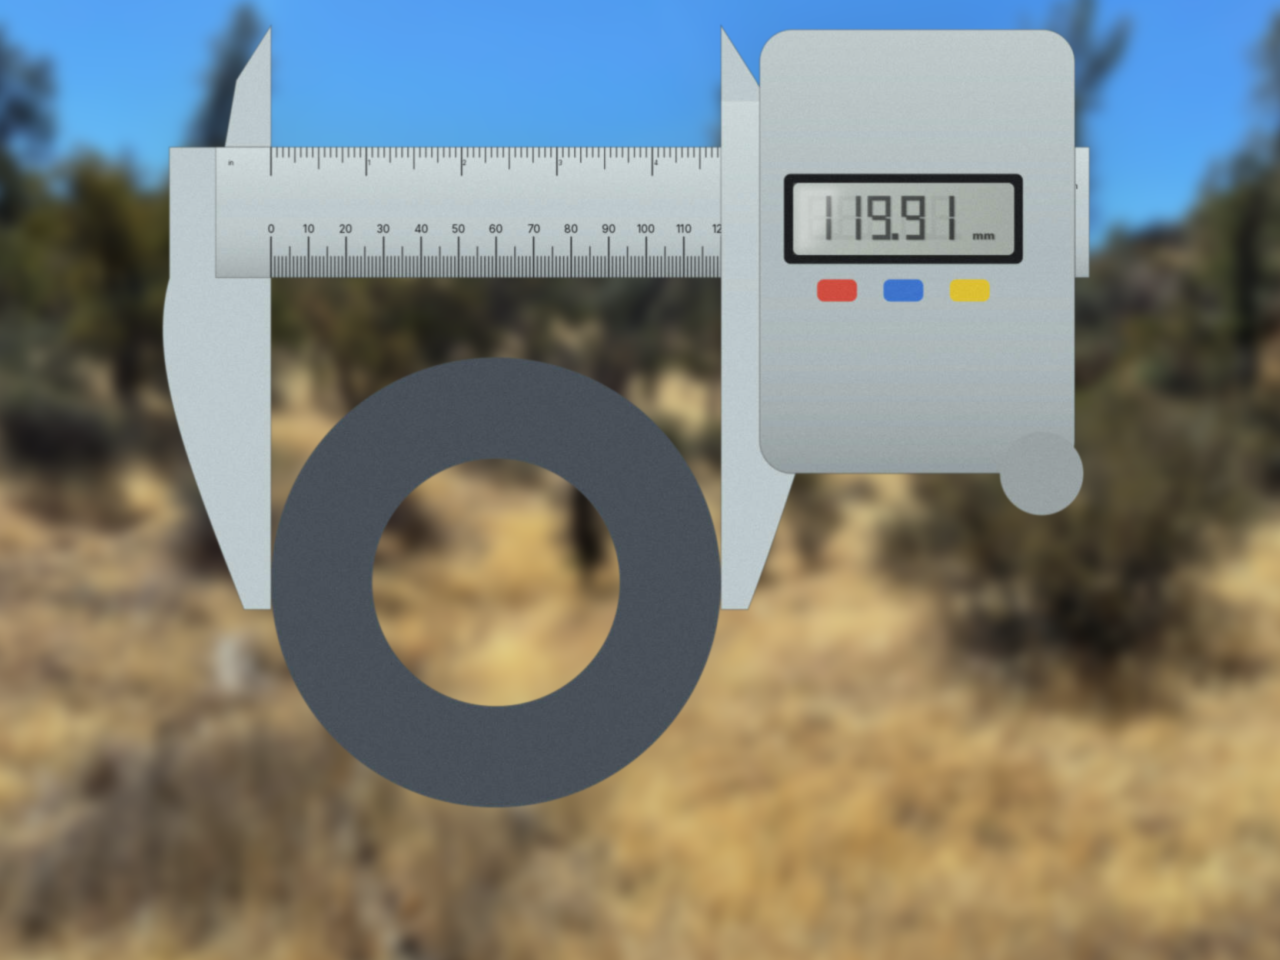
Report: 119.91 mm
